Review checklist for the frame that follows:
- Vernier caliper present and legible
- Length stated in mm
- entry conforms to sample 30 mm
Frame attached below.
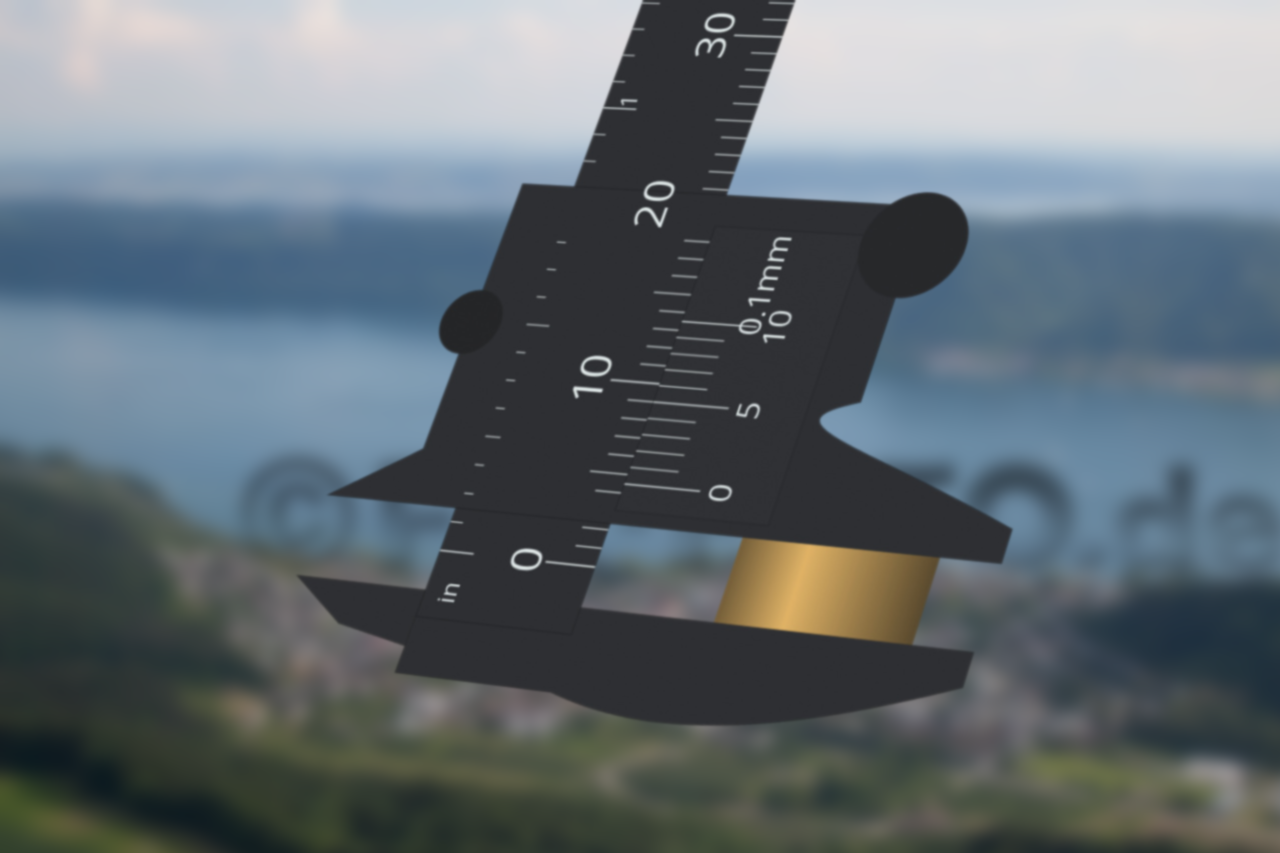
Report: 4.5 mm
